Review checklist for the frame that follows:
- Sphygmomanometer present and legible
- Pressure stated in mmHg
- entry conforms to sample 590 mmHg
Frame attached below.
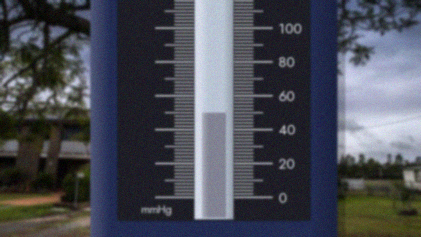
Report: 50 mmHg
